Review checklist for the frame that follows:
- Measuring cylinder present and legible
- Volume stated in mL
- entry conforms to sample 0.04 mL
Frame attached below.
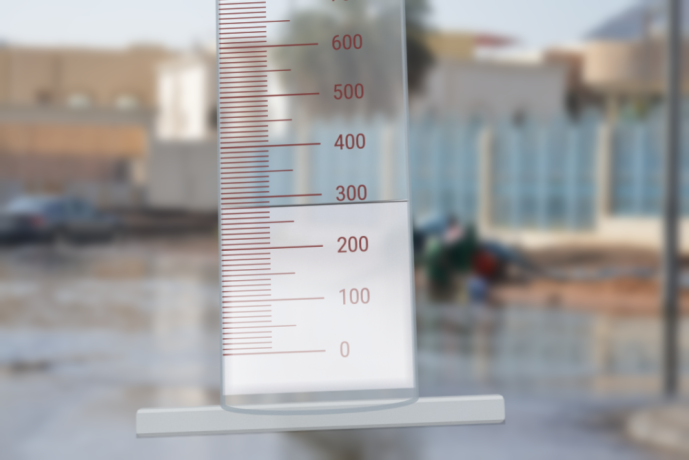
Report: 280 mL
